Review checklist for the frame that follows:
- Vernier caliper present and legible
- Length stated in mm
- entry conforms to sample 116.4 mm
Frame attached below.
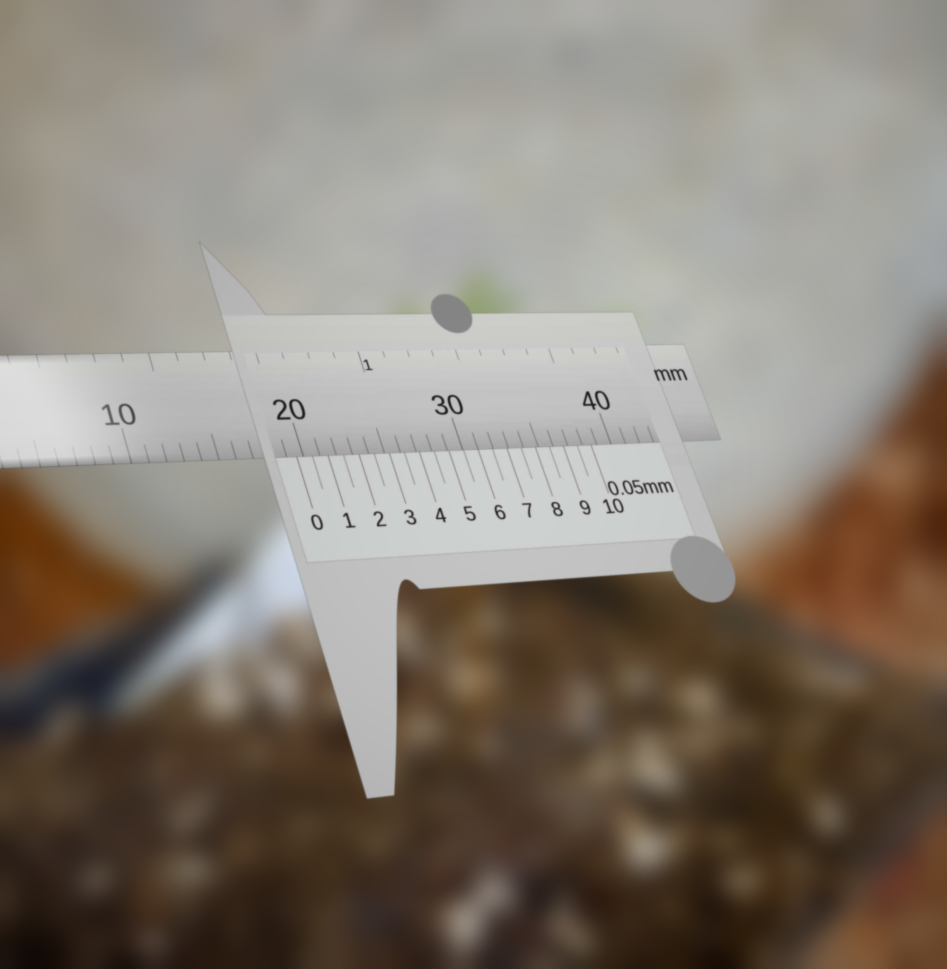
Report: 19.6 mm
